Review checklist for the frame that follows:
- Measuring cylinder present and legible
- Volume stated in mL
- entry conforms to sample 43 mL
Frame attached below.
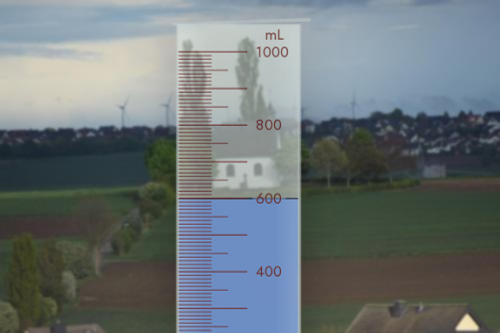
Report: 600 mL
